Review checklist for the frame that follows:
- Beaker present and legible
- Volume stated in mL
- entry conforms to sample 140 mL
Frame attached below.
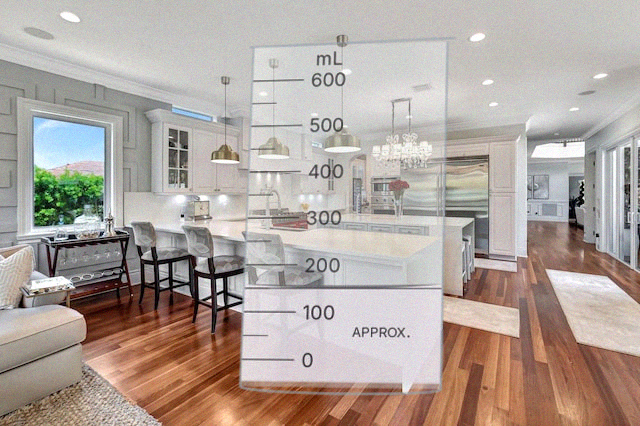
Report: 150 mL
